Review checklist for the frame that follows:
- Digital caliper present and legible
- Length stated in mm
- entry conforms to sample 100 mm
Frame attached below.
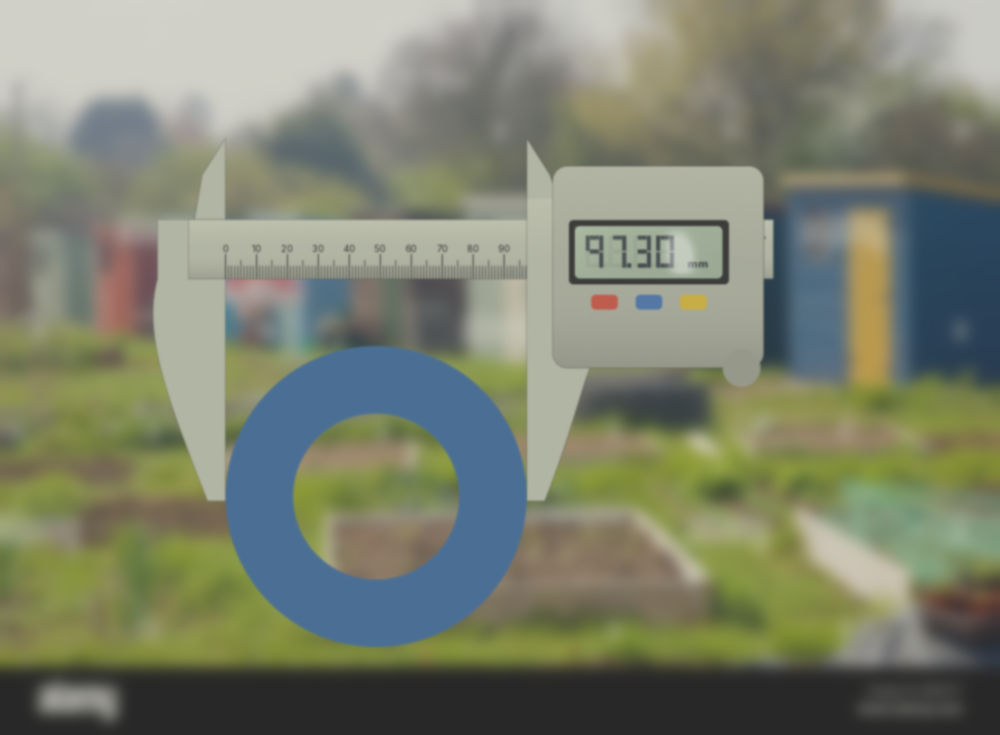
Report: 97.30 mm
